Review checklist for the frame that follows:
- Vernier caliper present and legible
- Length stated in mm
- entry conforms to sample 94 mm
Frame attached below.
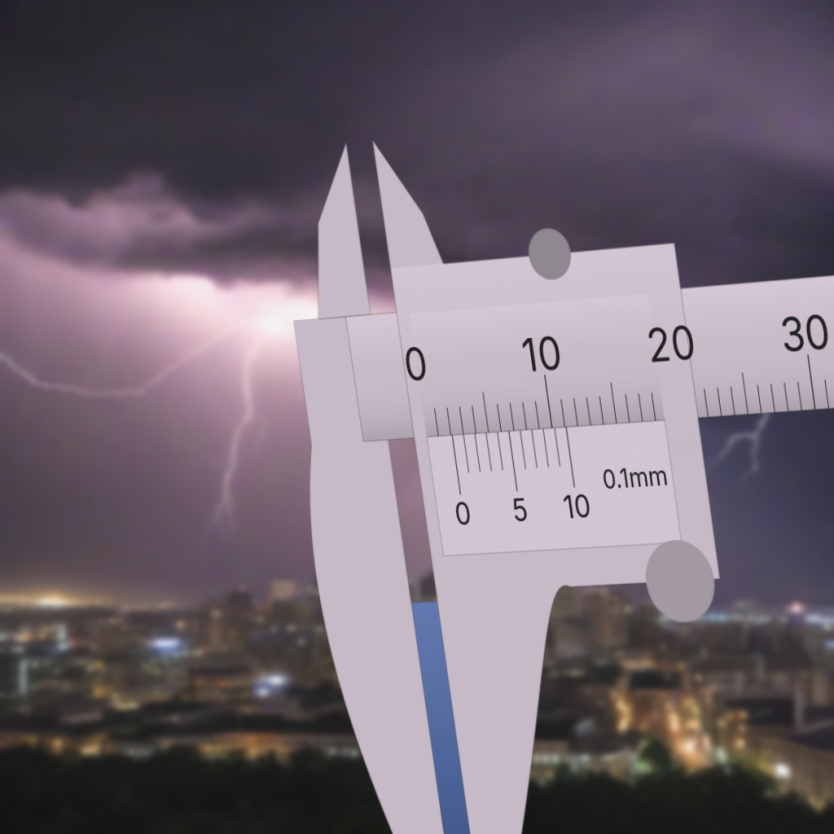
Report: 2.1 mm
